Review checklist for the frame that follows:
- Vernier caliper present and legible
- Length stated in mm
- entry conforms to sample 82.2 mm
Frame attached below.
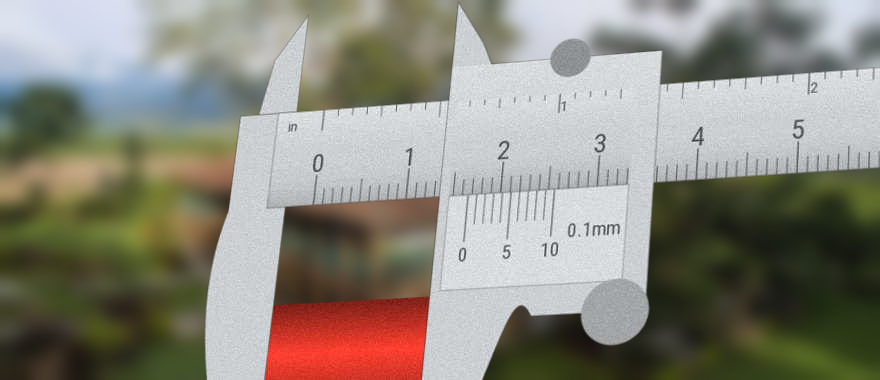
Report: 16.6 mm
